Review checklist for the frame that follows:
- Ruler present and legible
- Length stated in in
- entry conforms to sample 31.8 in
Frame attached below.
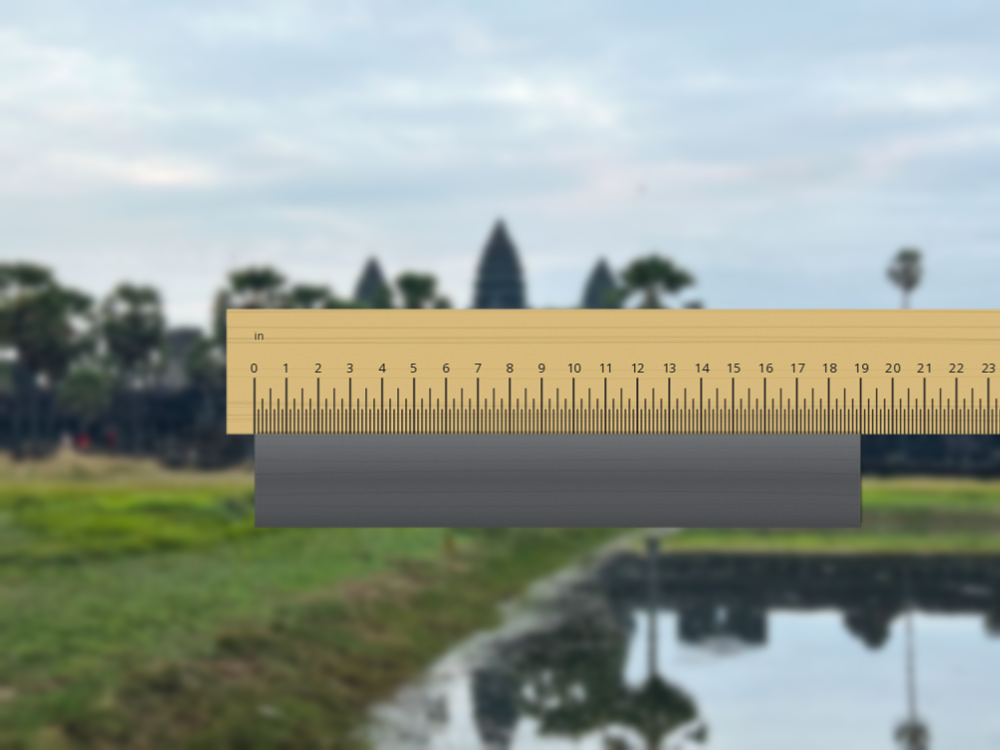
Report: 19 in
